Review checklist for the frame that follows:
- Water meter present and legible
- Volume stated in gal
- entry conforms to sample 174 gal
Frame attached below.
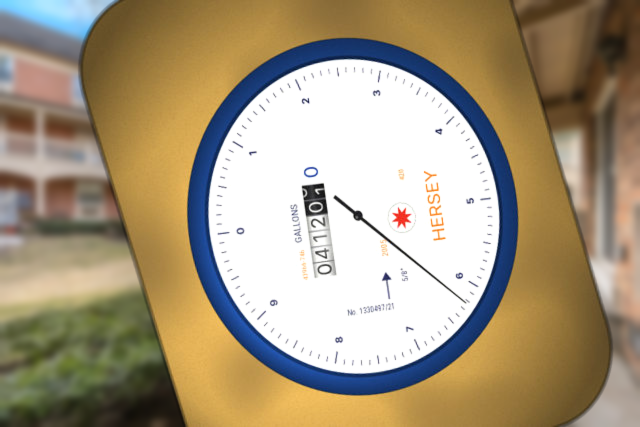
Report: 412006.2 gal
